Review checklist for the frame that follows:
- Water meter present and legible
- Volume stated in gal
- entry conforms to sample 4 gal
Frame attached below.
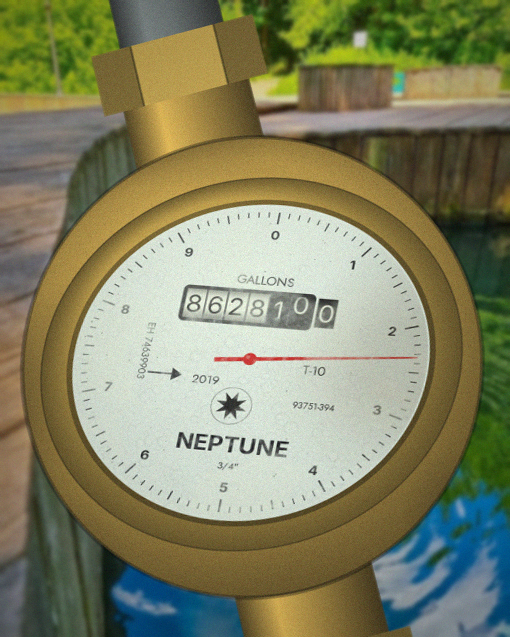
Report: 8628102.3 gal
